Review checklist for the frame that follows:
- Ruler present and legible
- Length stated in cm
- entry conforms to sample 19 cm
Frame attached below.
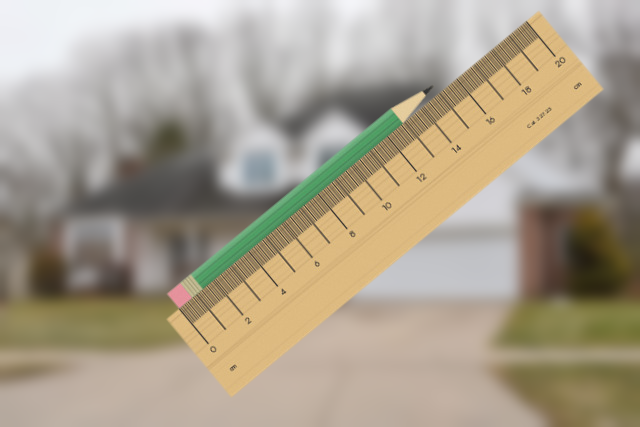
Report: 15 cm
